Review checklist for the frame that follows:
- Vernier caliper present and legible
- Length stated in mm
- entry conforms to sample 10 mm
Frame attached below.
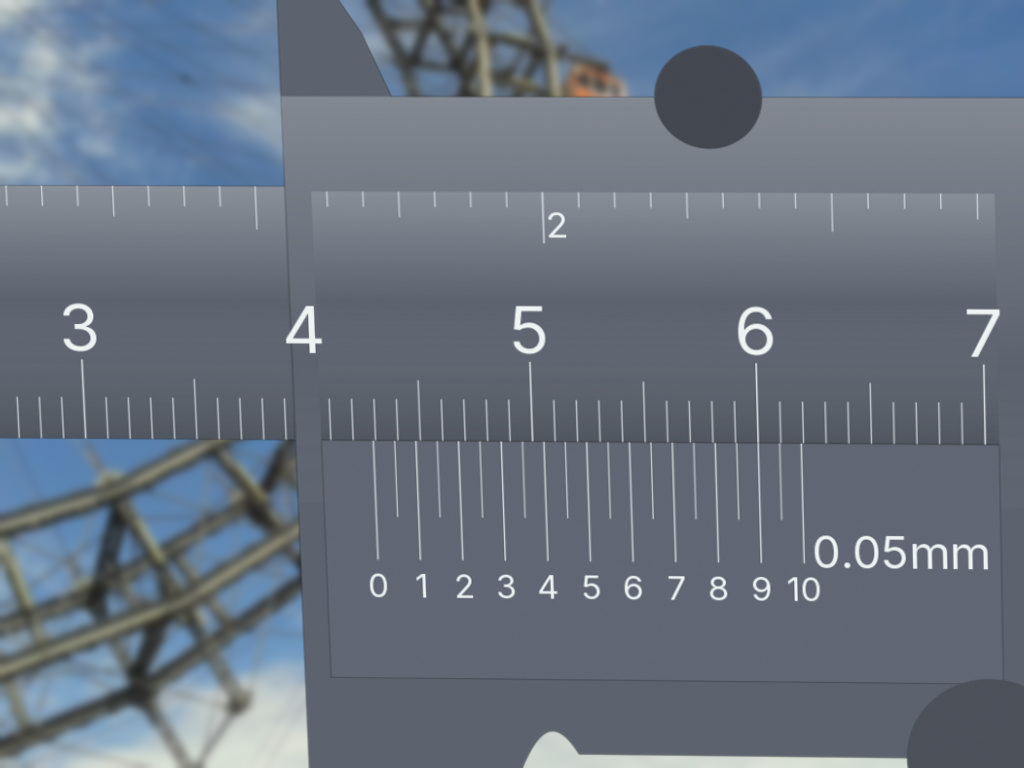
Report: 42.9 mm
